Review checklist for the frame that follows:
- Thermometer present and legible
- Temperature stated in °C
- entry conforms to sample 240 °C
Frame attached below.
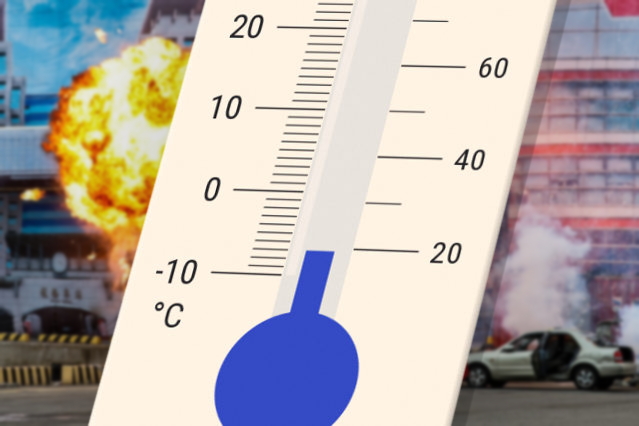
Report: -7 °C
